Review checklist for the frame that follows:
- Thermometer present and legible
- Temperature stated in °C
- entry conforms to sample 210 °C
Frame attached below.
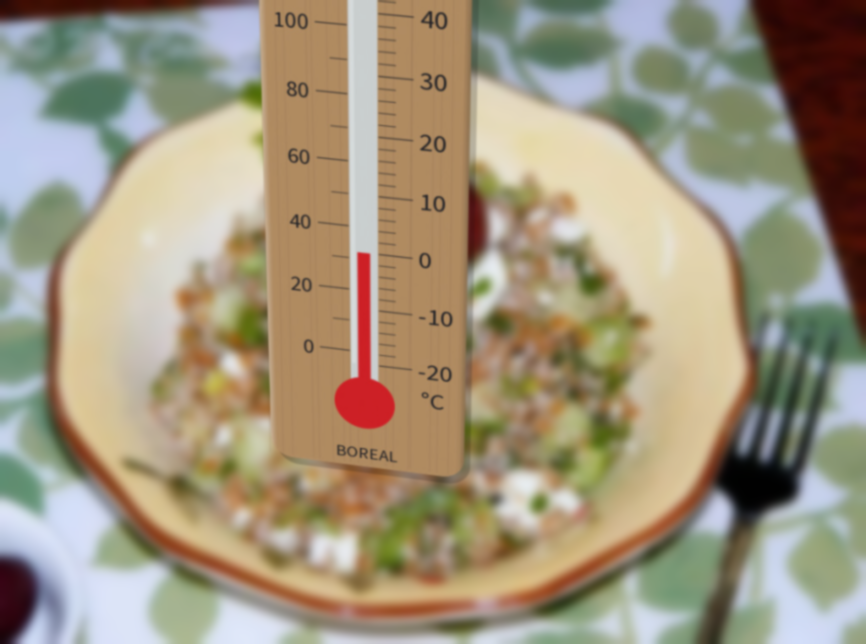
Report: 0 °C
